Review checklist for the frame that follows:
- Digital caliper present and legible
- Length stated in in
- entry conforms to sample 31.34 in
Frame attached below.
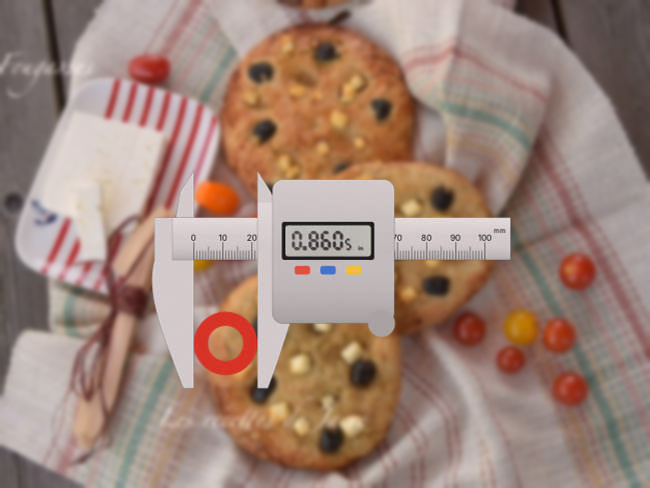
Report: 0.8605 in
